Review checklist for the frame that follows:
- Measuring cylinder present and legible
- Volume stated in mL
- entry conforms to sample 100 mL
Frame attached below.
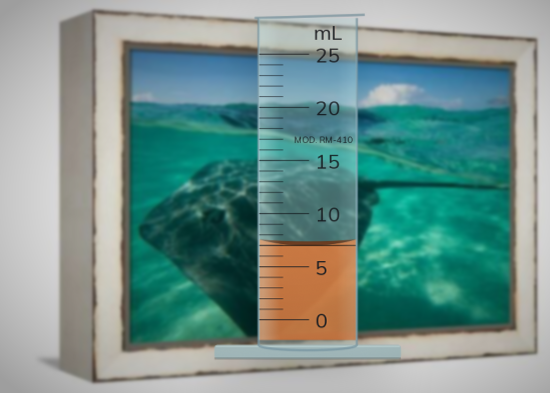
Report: 7 mL
